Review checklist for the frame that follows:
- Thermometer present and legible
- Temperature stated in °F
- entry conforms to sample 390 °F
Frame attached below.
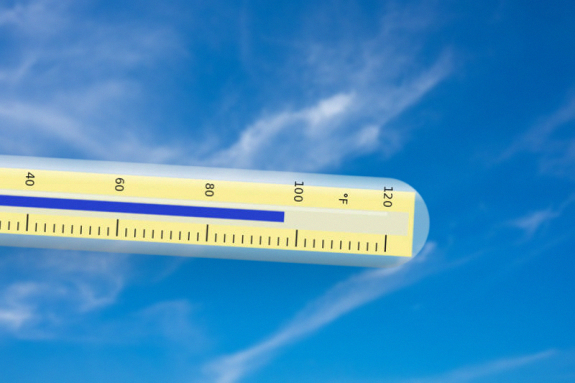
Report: 97 °F
